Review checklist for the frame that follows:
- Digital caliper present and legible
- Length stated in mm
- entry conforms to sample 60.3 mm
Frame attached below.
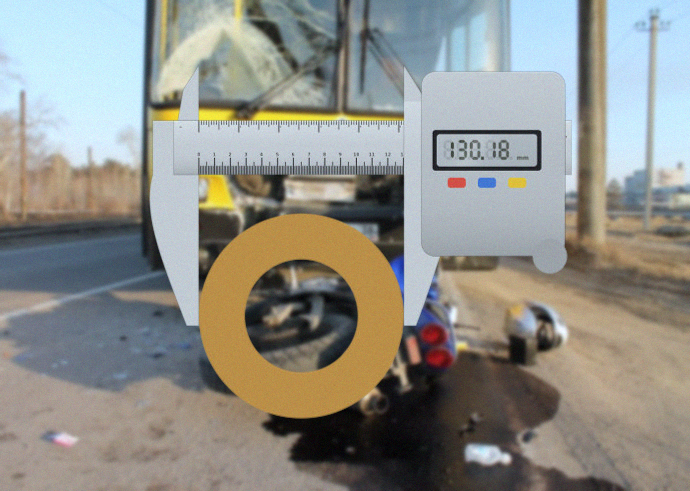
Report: 130.18 mm
